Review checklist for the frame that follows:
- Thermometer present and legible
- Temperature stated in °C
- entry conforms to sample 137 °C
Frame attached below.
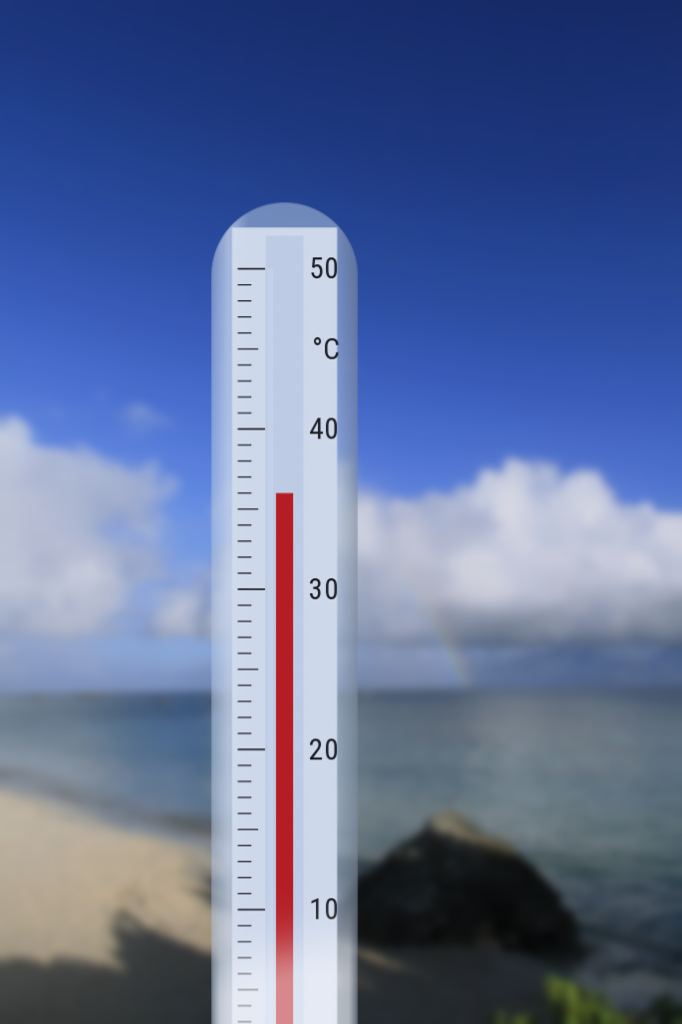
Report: 36 °C
